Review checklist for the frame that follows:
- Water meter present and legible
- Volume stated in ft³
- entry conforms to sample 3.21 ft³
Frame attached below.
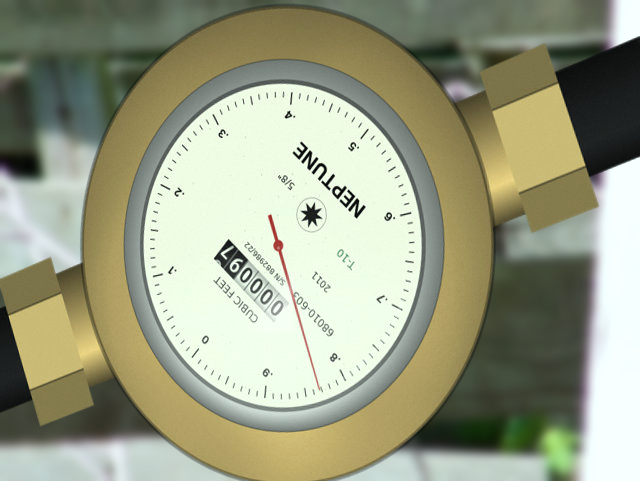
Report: 96.83 ft³
